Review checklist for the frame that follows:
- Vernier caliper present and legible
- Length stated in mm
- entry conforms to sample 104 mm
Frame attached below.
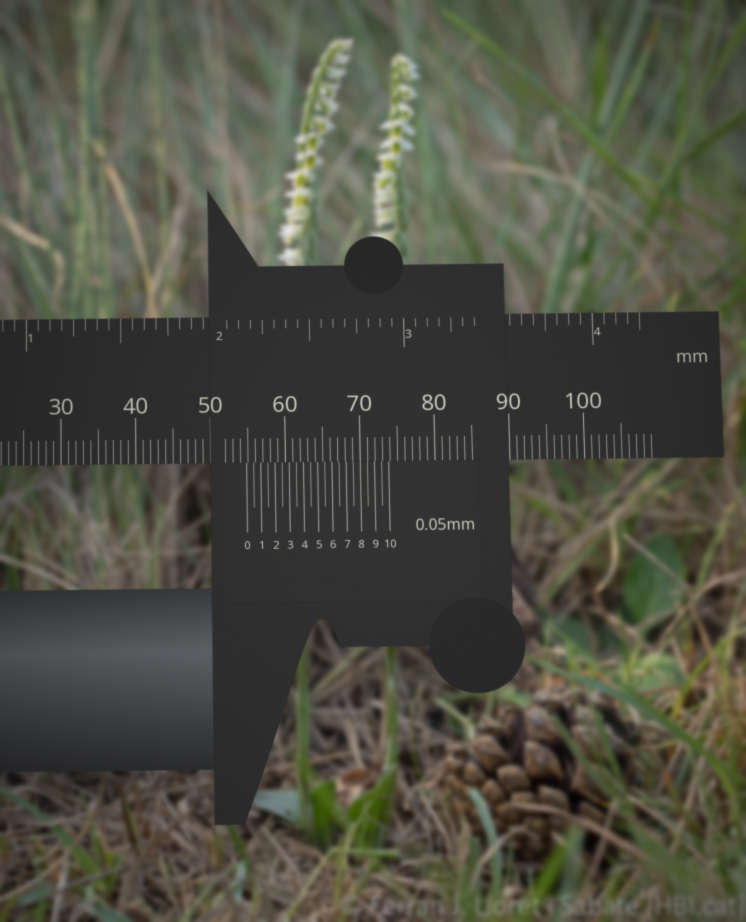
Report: 54.8 mm
